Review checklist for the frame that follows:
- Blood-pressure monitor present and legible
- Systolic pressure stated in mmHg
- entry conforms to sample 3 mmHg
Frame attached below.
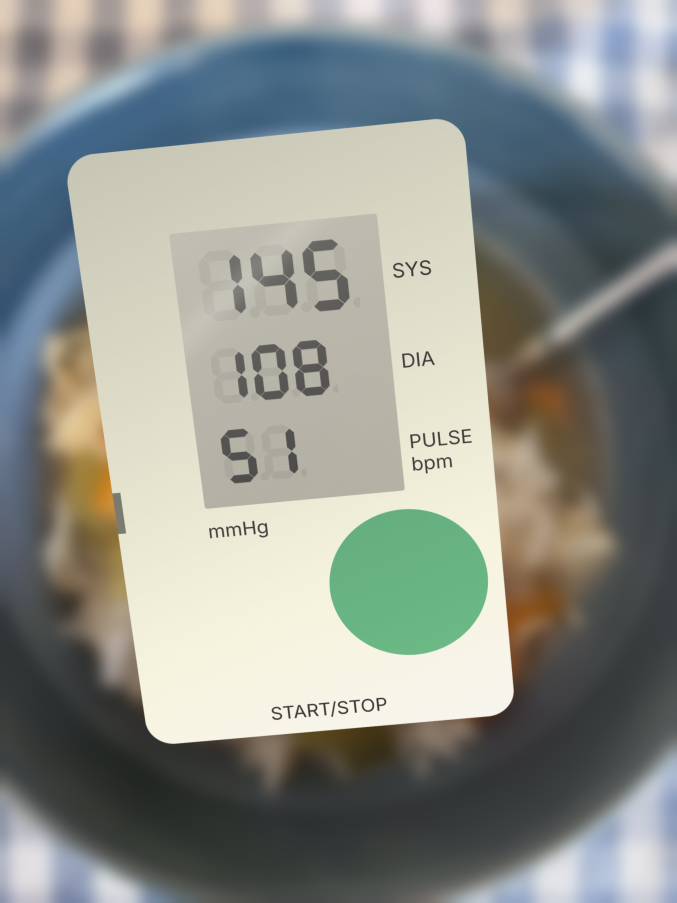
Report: 145 mmHg
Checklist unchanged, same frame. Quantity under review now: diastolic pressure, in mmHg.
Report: 108 mmHg
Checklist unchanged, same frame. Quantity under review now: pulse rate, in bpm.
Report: 51 bpm
